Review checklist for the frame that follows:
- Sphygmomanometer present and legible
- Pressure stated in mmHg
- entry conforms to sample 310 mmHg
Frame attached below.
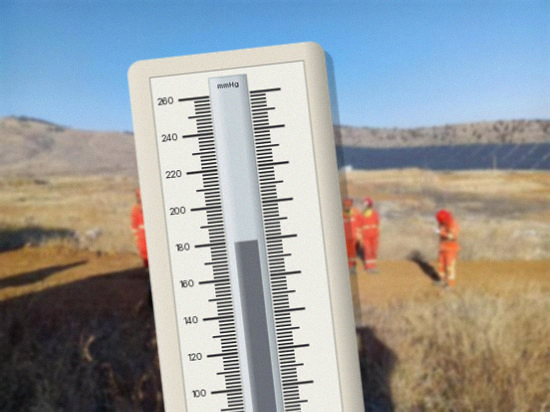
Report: 180 mmHg
